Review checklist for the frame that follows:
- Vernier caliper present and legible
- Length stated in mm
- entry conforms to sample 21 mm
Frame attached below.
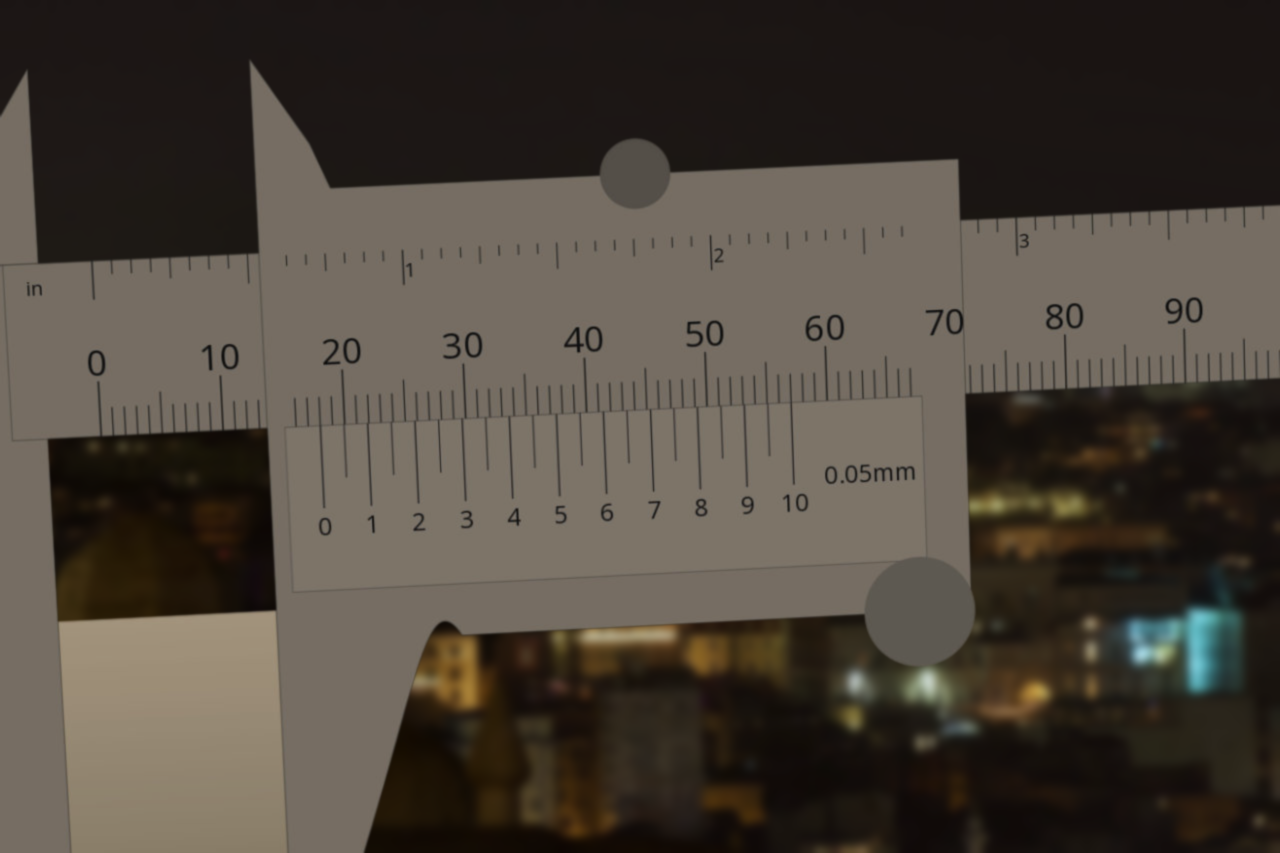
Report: 18.0 mm
